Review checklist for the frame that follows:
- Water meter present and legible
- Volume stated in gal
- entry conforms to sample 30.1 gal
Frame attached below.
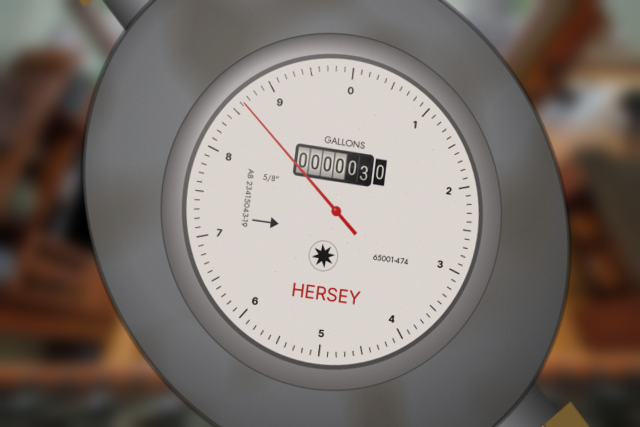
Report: 28.6 gal
